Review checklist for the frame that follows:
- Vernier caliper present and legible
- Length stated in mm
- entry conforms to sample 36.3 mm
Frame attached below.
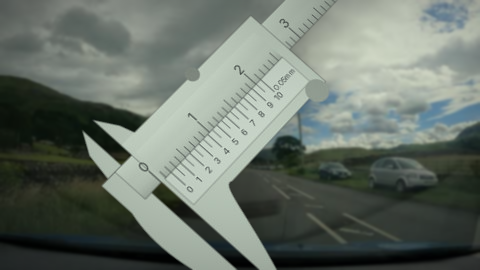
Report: 2.0 mm
